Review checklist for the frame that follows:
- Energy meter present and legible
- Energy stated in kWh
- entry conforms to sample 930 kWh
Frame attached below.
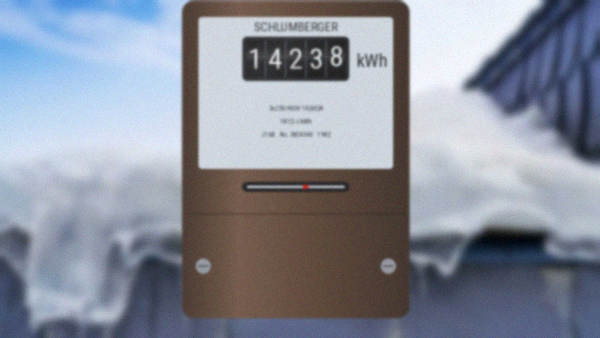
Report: 14238 kWh
